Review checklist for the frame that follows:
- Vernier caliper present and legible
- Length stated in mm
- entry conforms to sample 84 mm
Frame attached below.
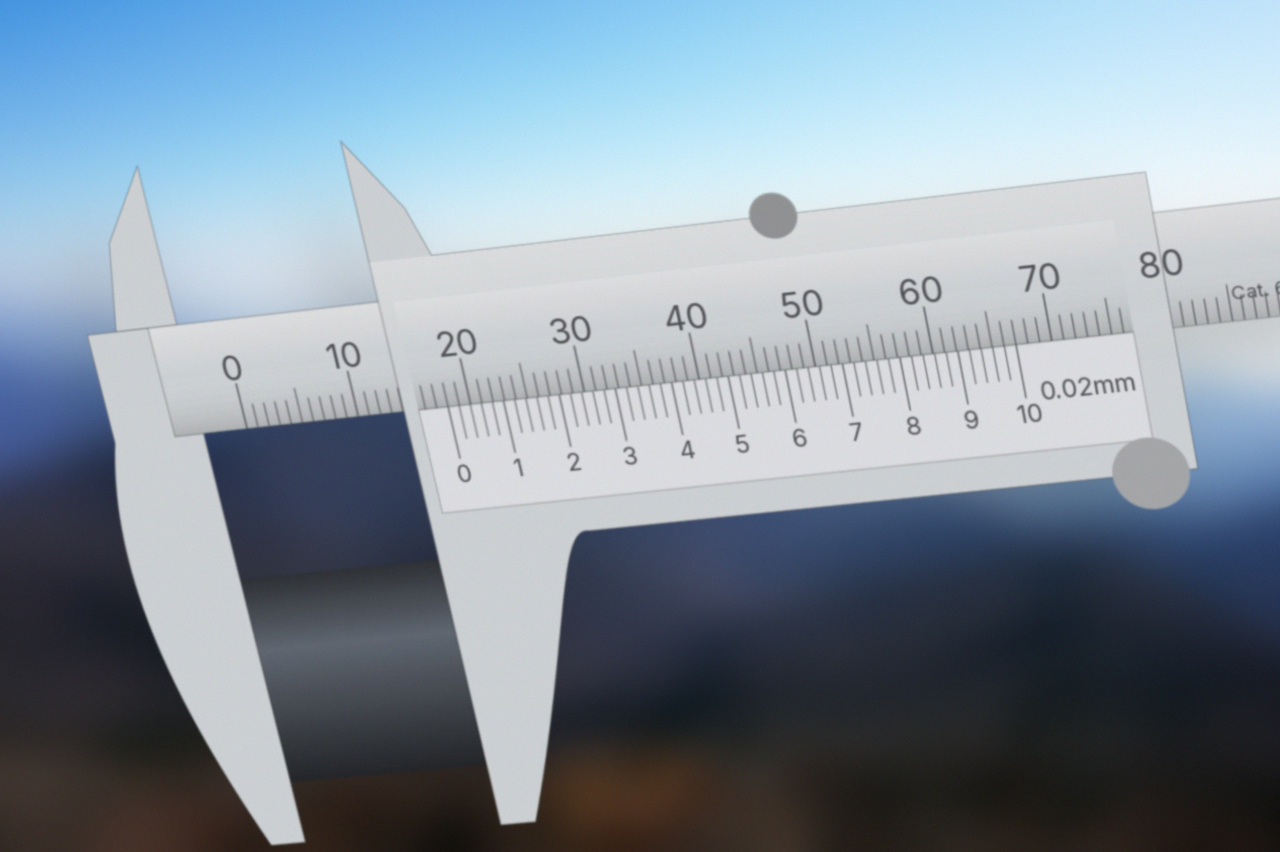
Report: 18.0 mm
